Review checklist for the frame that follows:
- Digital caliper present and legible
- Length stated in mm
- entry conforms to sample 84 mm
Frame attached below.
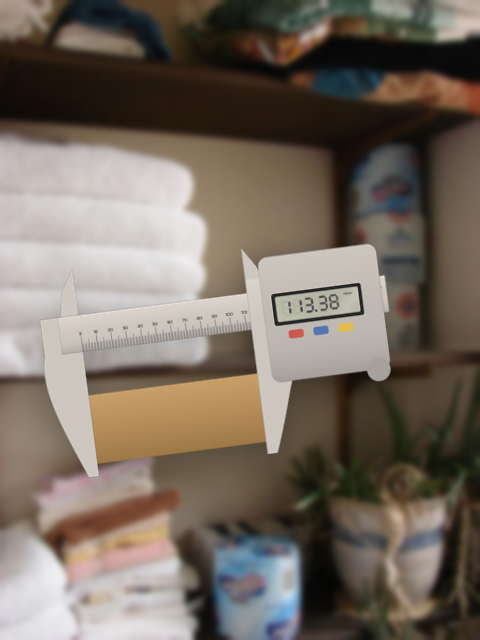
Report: 113.38 mm
